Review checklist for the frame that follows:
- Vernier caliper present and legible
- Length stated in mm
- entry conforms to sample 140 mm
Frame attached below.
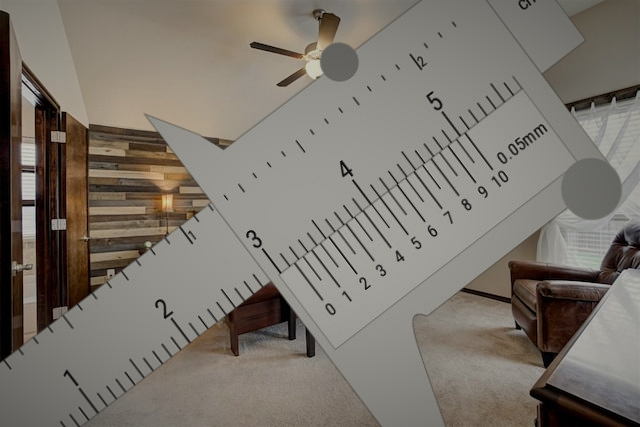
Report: 31.5 mm
